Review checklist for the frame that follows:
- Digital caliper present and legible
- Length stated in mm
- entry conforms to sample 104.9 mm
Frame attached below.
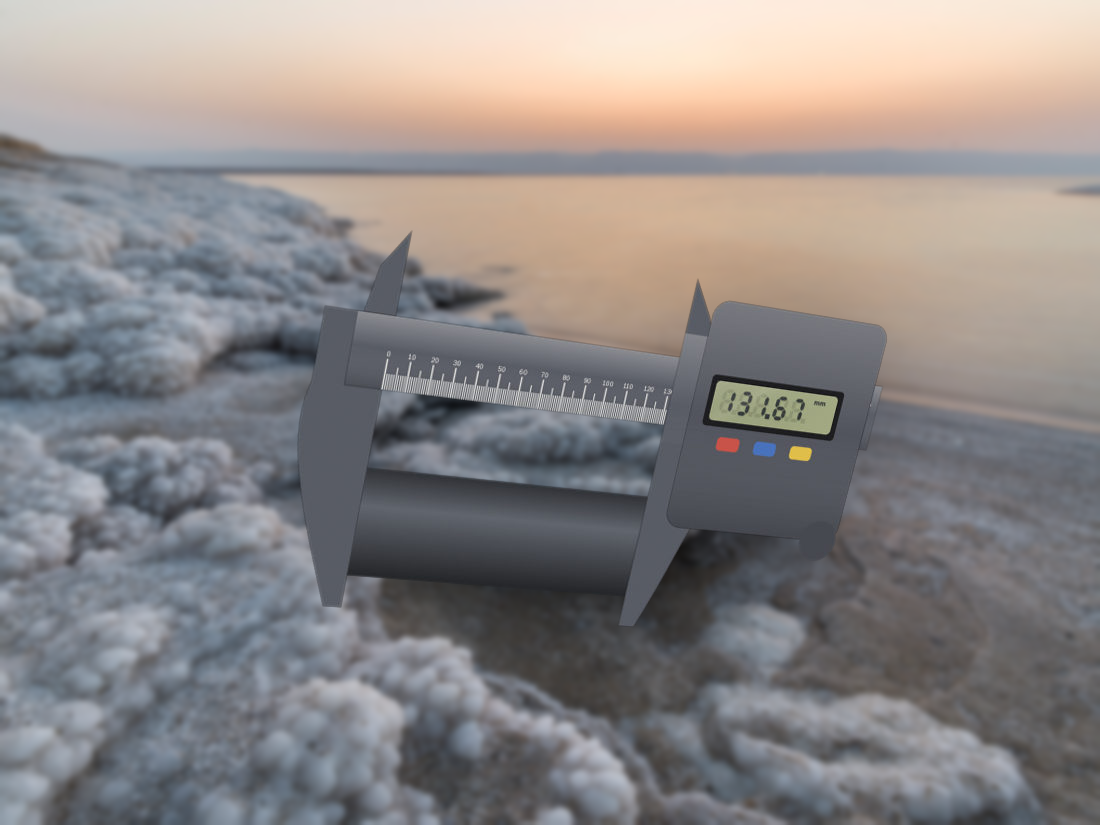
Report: 131.67 mm
